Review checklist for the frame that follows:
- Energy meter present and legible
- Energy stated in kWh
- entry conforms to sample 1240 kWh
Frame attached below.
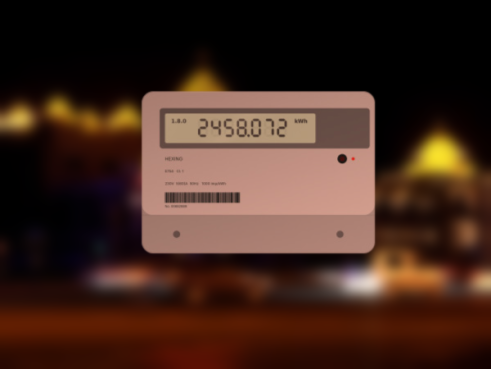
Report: 2458.072 kWh
